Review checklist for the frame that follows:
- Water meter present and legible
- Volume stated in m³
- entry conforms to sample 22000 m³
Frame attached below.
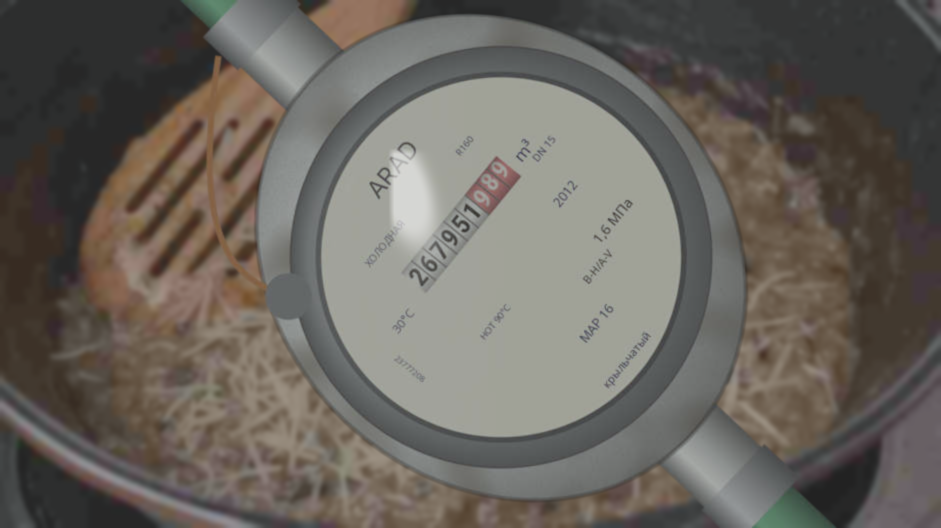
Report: 267951.989 m³
